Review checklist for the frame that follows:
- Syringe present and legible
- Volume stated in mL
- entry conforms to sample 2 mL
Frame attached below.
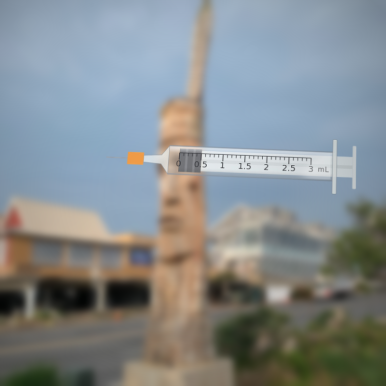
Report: 0 mL
